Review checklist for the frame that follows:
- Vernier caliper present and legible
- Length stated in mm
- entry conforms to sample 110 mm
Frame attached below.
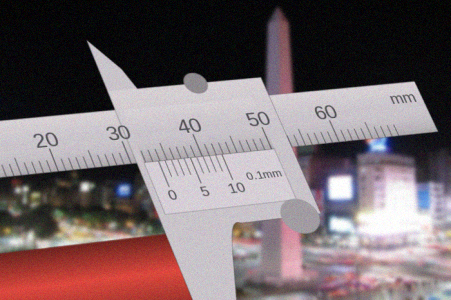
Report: 33.8 mm
